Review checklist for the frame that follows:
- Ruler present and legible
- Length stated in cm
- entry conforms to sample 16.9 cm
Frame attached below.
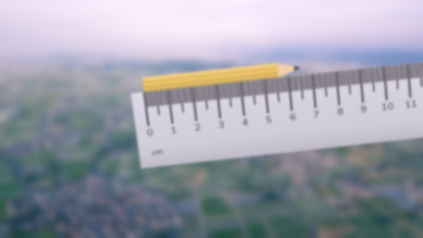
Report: 6.5 cm
